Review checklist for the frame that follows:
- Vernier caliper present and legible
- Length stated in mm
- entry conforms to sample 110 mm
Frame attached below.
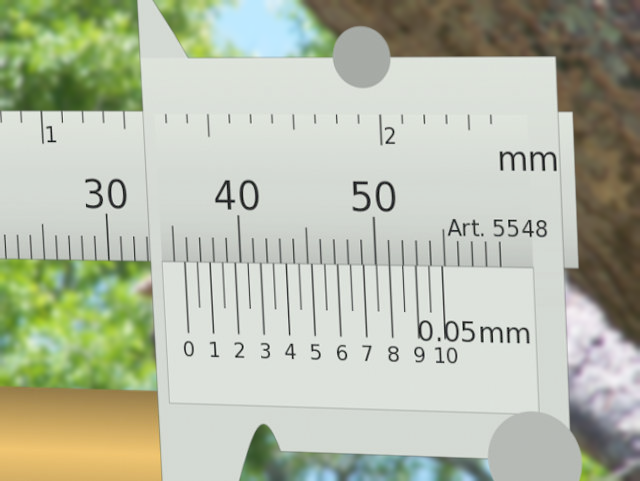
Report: 35.8 mm
